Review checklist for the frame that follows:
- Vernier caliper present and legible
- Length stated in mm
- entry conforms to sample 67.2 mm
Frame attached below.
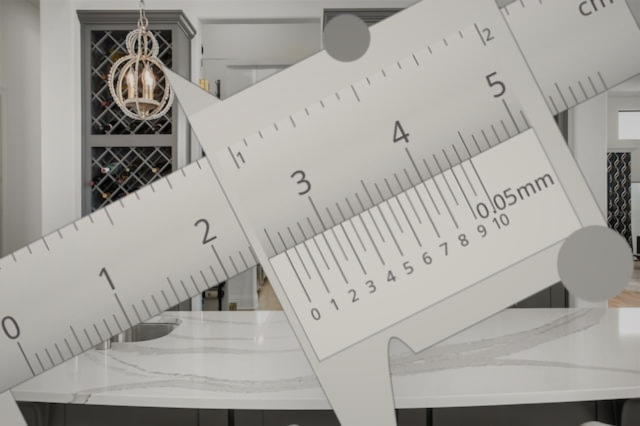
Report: 25.8 mm
